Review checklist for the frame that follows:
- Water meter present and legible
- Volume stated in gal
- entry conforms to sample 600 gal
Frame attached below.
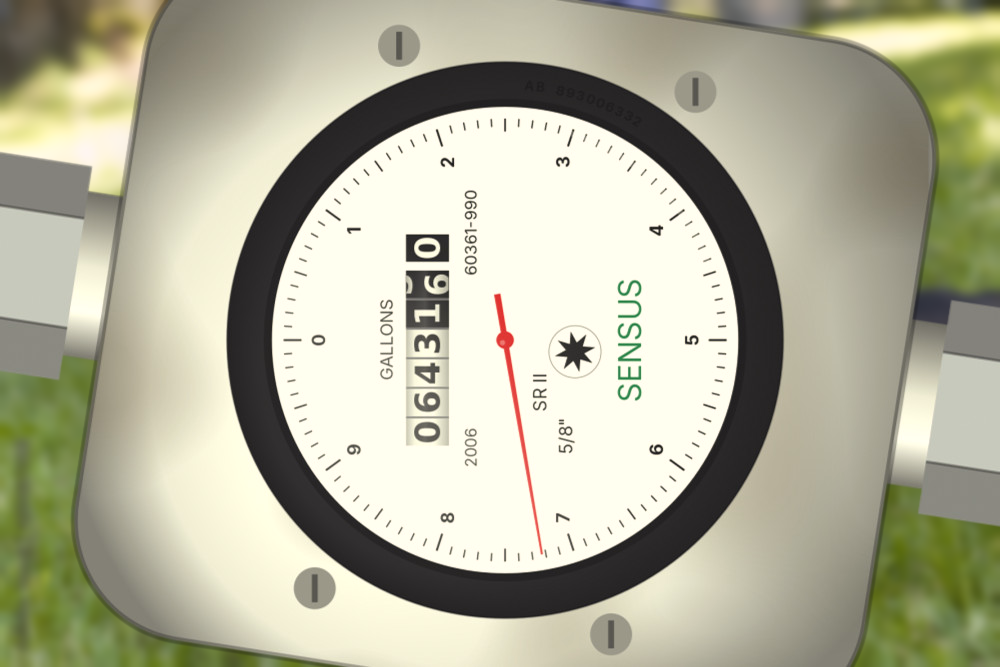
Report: 643157.2 gal
